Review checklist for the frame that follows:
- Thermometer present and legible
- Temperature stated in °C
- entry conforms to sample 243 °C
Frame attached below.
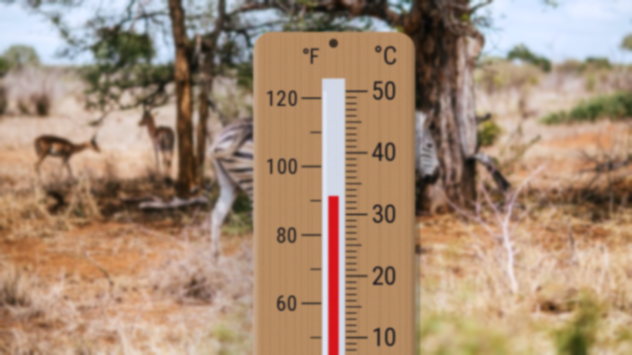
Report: 33 °C
